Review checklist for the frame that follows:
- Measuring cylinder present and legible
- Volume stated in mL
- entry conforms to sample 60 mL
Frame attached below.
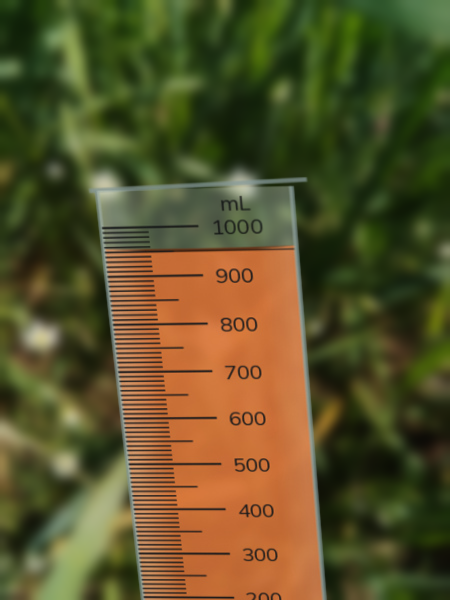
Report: 950 mL
